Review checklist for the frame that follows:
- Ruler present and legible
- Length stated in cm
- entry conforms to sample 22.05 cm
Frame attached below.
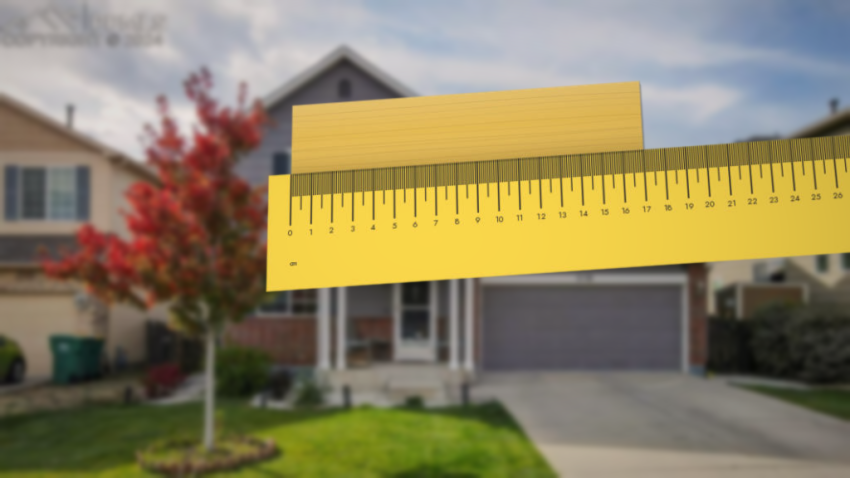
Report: 17 cm
